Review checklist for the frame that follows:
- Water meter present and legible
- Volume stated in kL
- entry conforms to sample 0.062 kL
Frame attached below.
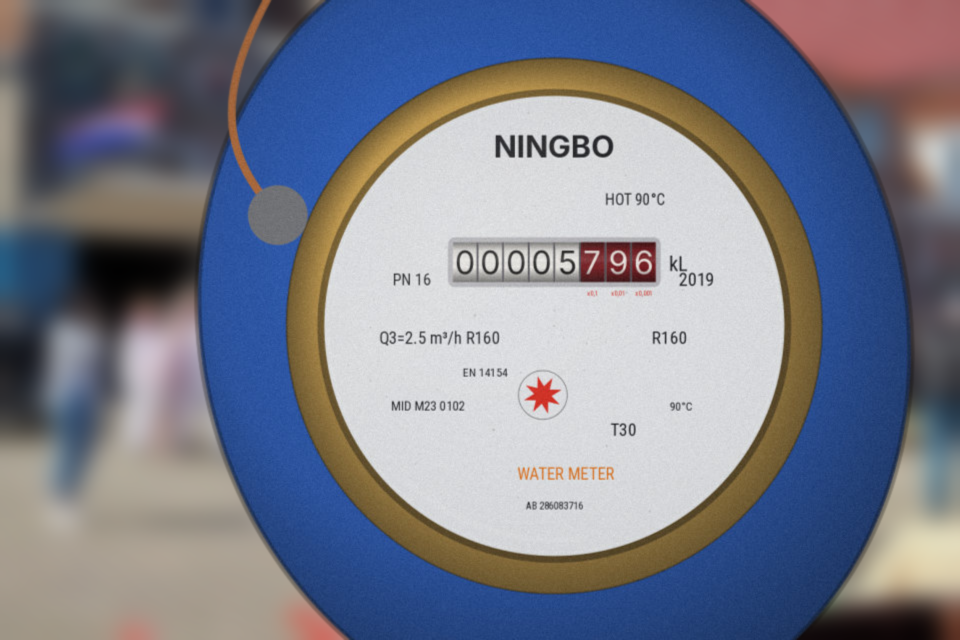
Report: 5.796 kL
